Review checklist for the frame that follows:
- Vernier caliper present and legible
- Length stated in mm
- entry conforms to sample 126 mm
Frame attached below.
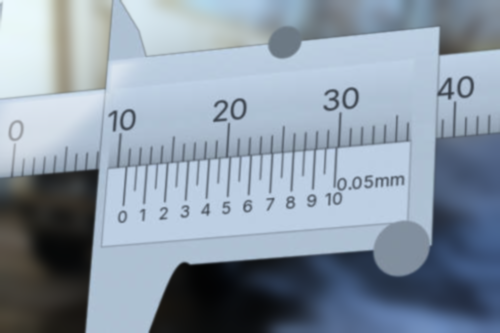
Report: 10.8 mm
